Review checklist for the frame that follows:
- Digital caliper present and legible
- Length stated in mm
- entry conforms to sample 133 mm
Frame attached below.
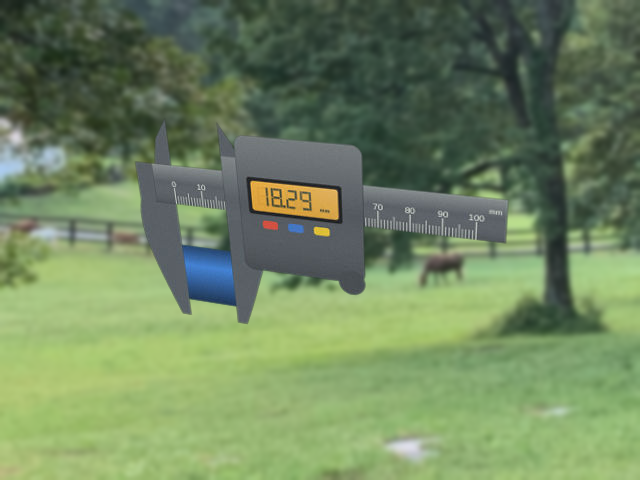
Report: 18.29 mm
